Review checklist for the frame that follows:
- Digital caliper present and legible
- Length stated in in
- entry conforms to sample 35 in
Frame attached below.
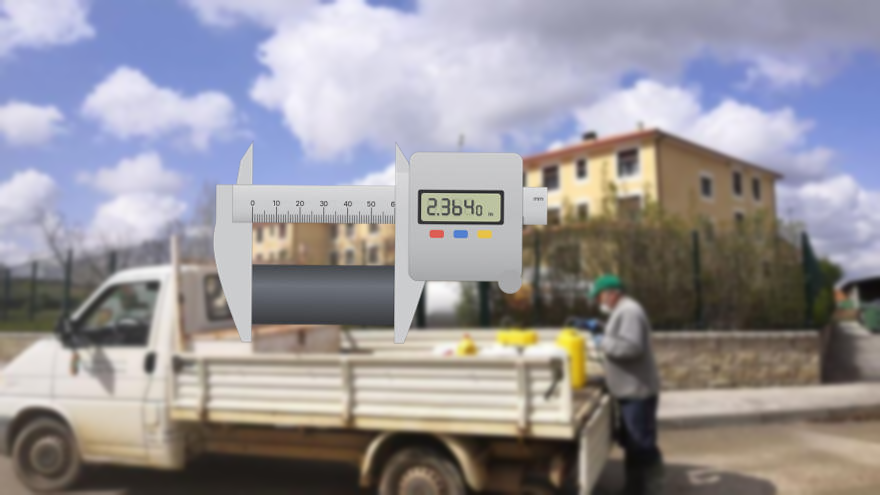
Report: 2.3640 in
